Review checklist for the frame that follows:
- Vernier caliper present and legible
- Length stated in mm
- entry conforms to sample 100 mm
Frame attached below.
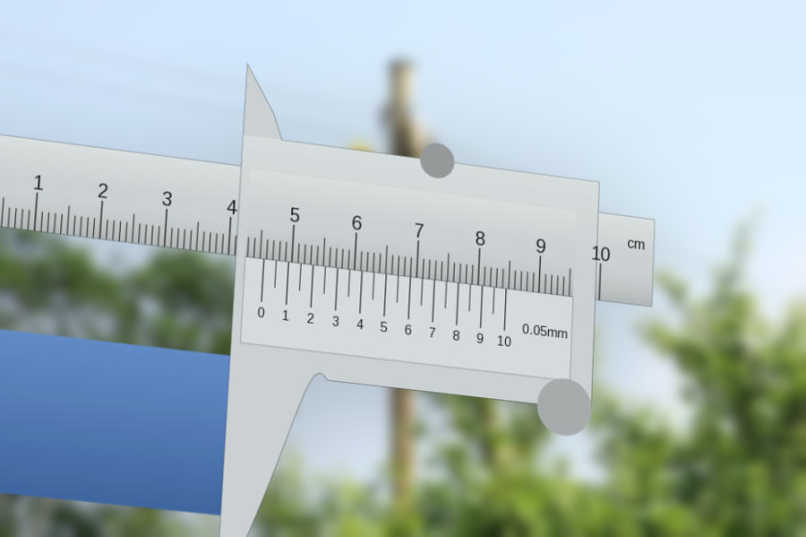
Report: 45.6 mm
